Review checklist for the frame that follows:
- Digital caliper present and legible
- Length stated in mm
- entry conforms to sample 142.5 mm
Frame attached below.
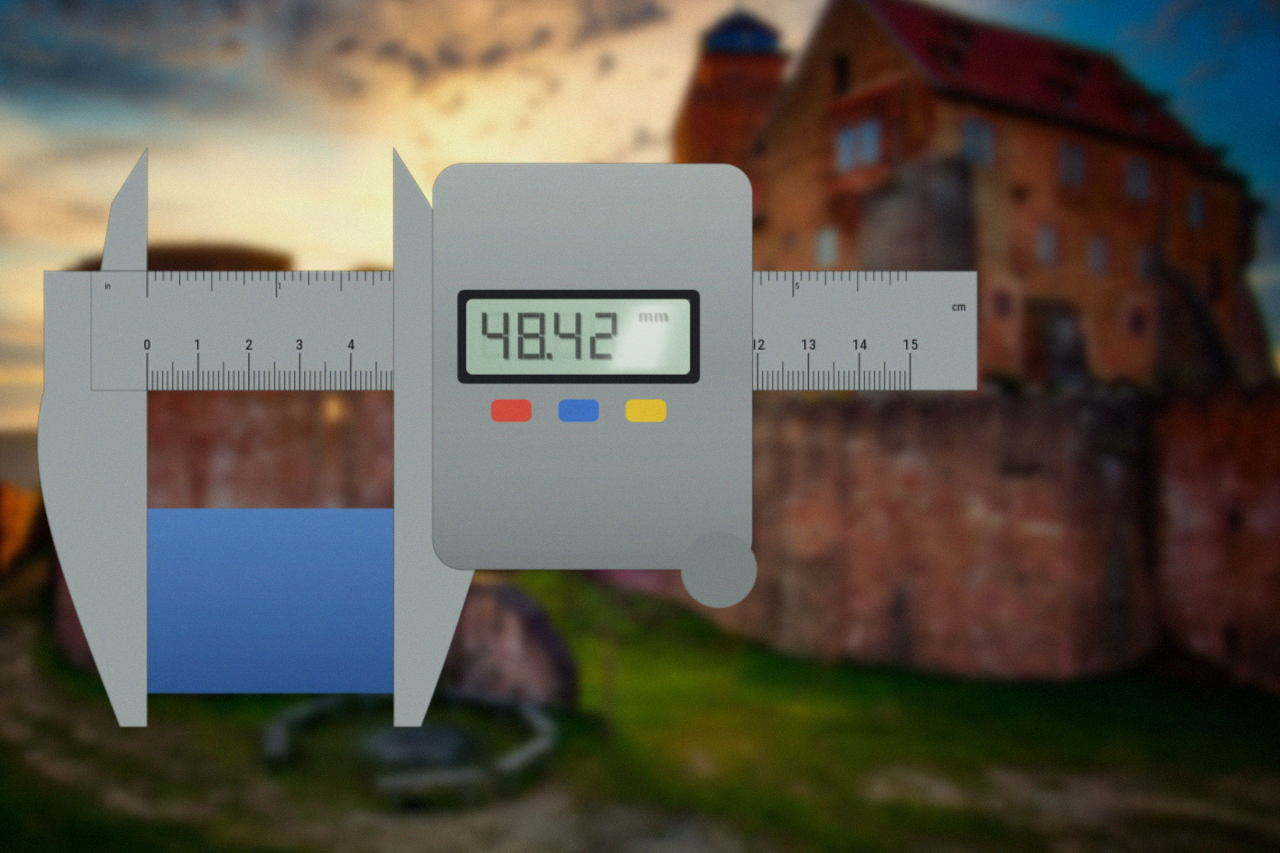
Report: 48.42 mm
